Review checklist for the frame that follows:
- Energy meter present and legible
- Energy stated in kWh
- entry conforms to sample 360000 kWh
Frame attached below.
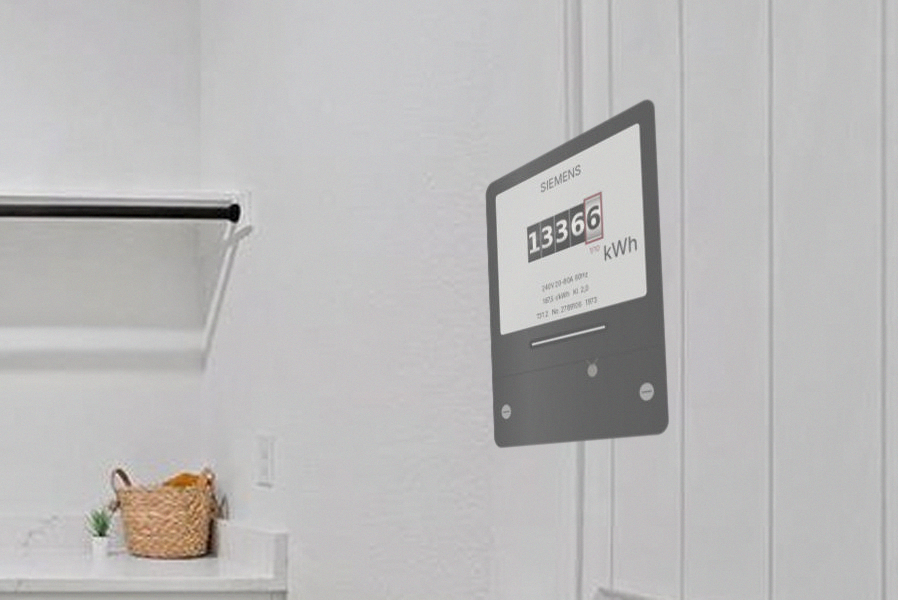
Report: 1336.6 kWh
